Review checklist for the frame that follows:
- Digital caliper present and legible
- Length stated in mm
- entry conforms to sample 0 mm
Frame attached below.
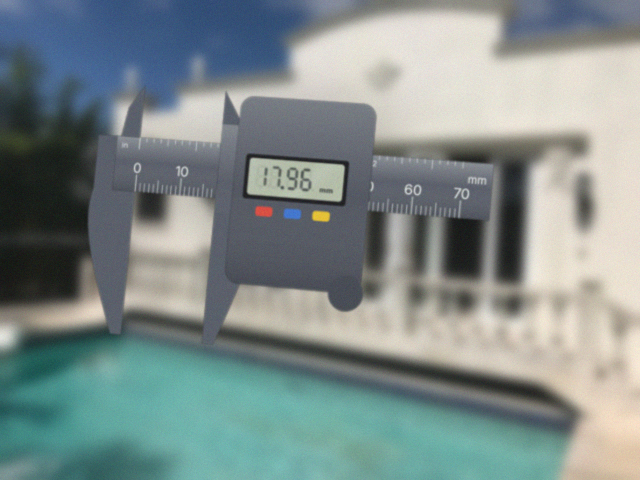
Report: 17.96 mm
